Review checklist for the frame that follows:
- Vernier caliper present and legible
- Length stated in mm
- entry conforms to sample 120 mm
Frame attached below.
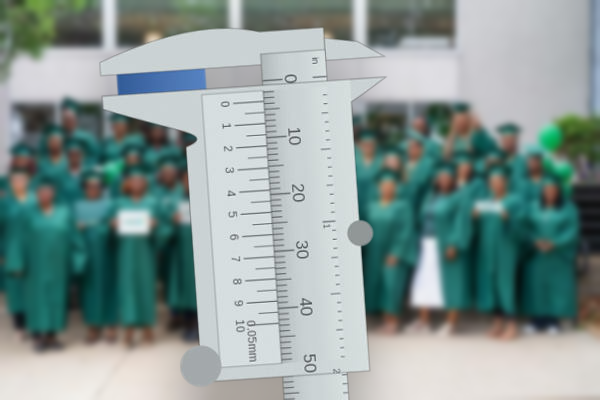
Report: 3.6 mm
